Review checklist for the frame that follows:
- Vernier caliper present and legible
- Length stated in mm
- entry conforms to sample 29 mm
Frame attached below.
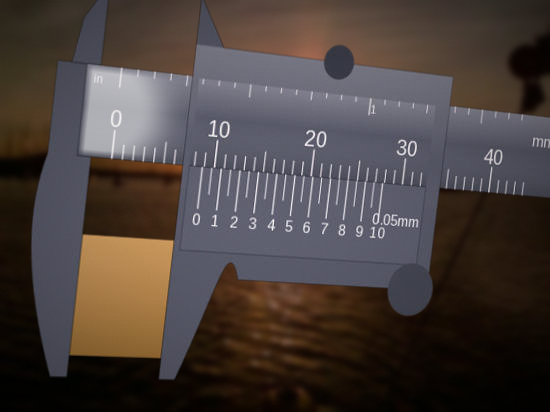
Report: 8.8 mm
